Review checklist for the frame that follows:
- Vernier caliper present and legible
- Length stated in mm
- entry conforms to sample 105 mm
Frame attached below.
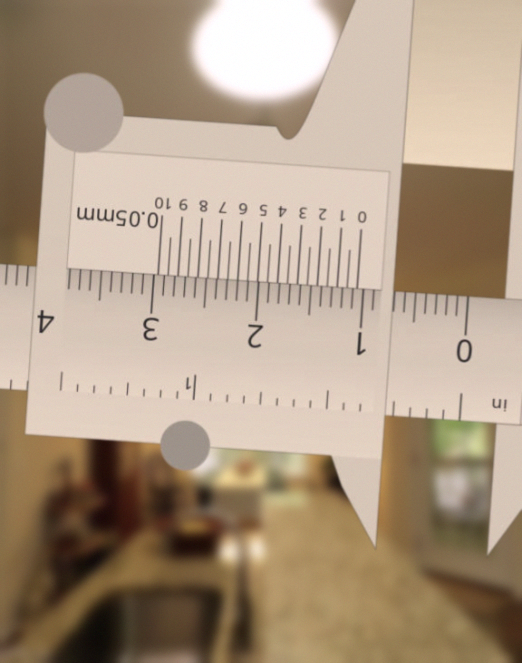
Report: 10.6 mm
